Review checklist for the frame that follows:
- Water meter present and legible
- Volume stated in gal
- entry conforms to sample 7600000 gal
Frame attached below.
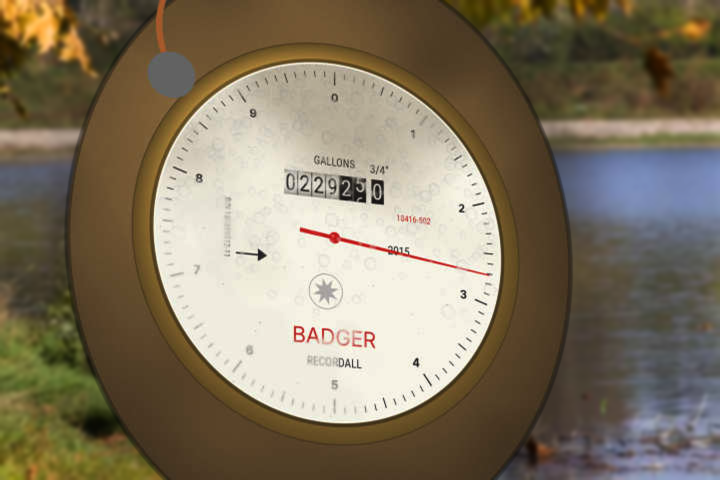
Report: 229252.7 gal
